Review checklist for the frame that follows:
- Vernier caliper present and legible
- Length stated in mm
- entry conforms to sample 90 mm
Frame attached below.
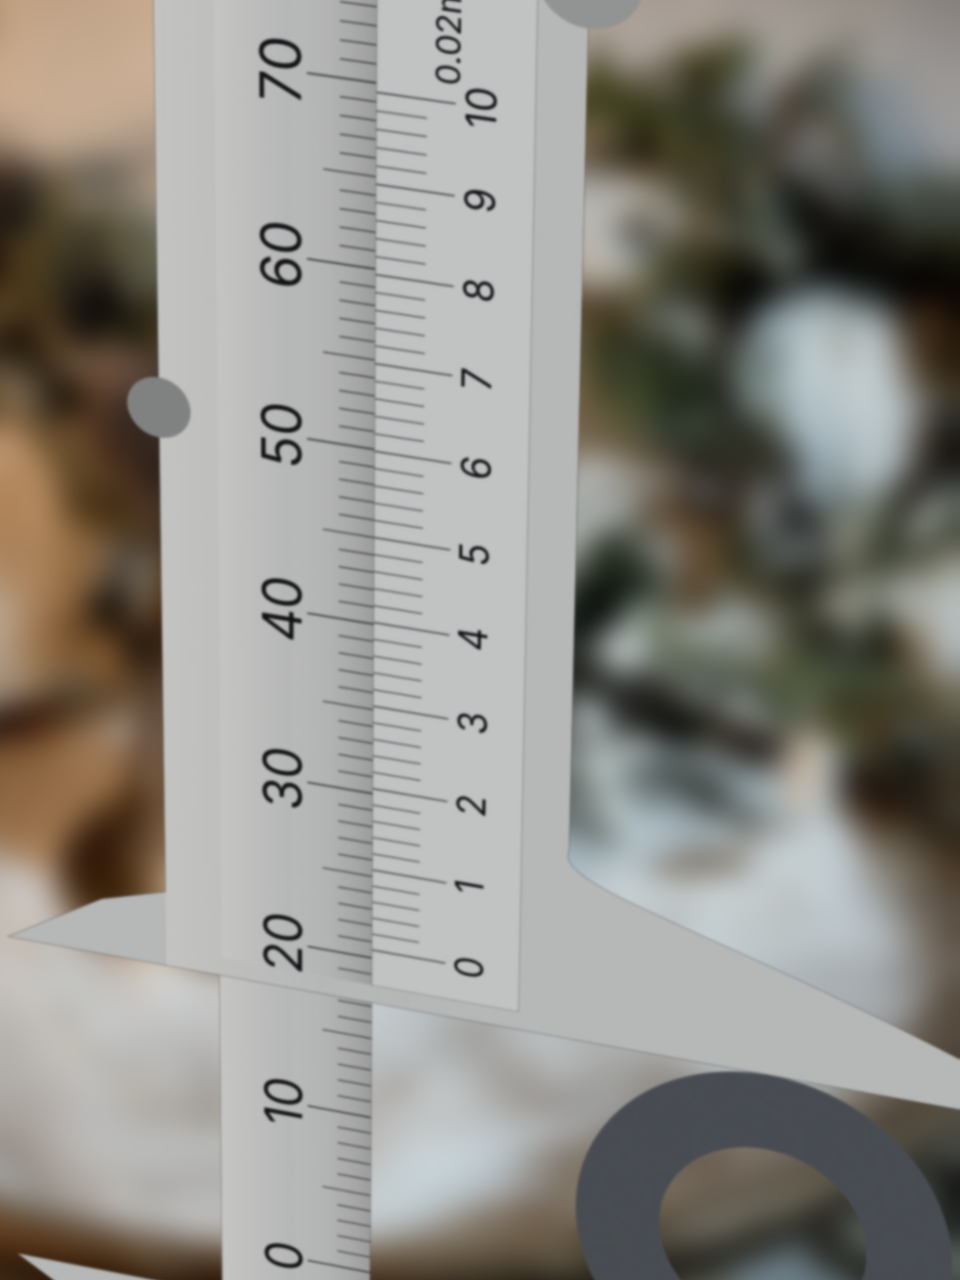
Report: 20.5 mm
